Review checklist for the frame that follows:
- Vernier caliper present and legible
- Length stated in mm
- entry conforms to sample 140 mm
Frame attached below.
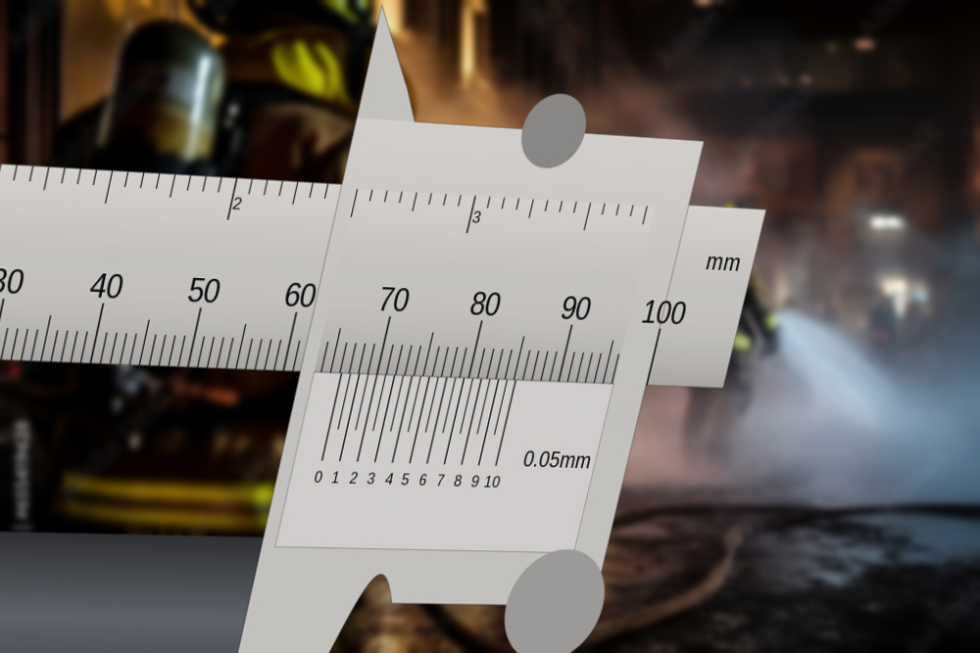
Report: 66.2 mm
